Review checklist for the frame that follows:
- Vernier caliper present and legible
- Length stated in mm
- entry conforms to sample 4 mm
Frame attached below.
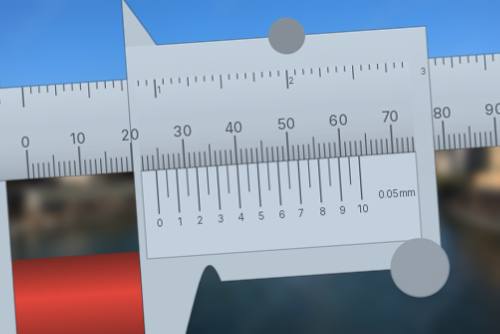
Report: 24.5 mm
